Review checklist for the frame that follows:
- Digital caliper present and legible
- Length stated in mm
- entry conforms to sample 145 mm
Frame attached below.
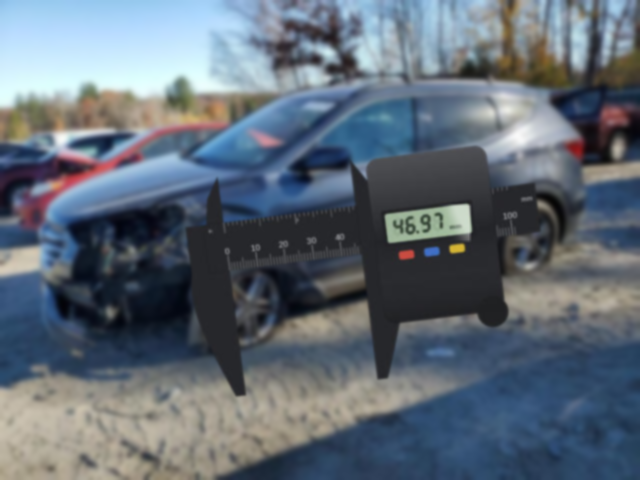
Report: 46.97 mm
